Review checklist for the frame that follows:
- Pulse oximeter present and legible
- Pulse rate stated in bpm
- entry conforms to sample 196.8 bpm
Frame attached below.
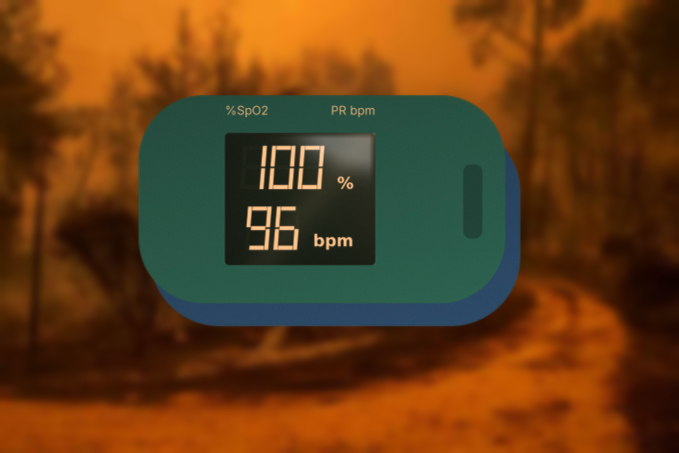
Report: 96 bpm
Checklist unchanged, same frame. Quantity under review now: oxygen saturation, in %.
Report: 100 %
